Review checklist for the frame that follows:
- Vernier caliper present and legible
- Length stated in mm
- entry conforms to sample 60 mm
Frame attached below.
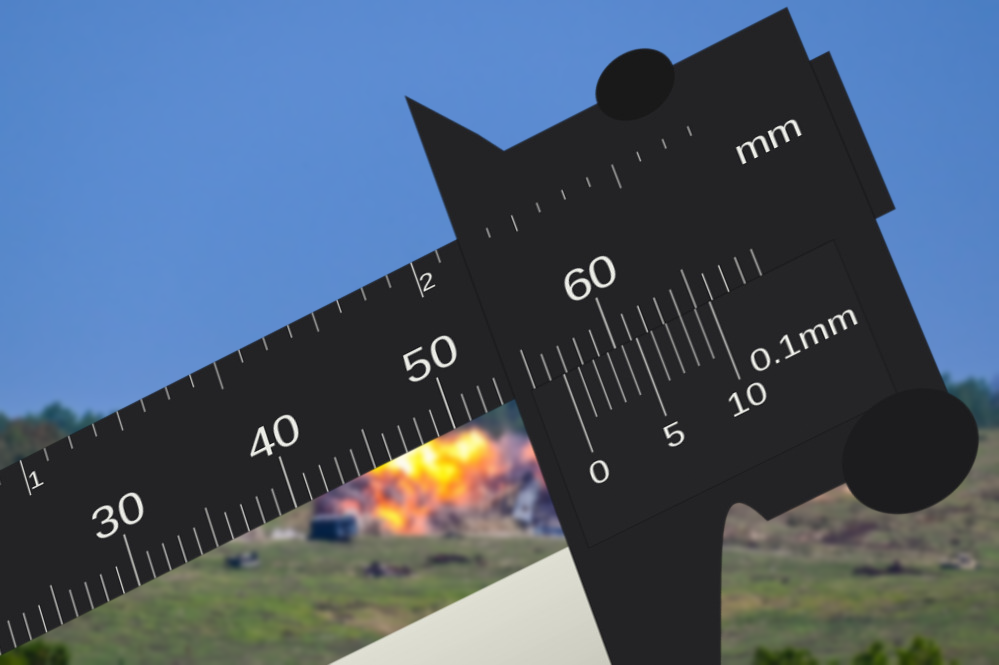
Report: 56.8 mm
